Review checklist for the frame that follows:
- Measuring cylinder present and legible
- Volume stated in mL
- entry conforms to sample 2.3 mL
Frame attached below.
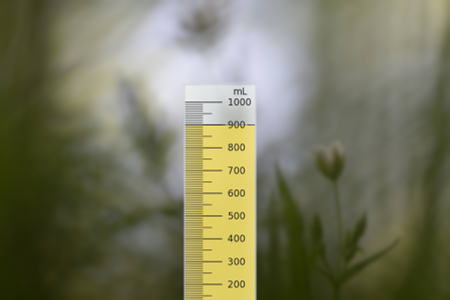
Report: 900 mL
